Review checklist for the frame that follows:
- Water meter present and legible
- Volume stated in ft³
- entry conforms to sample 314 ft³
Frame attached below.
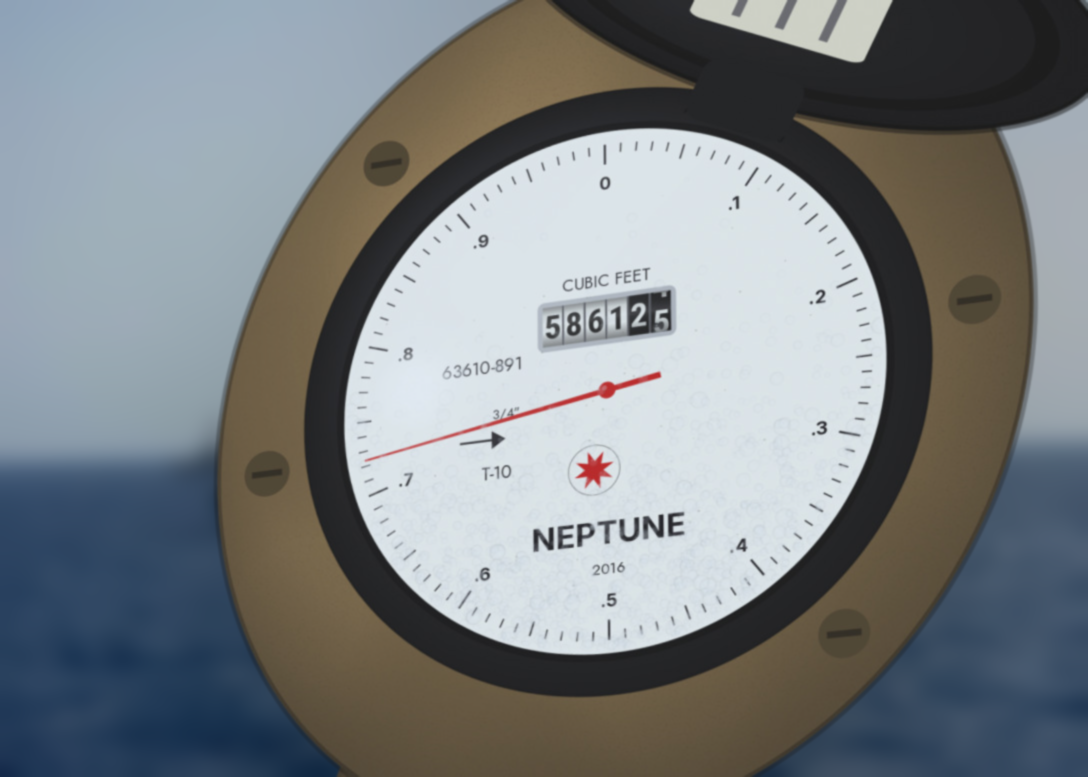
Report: 586124.72 ft³
